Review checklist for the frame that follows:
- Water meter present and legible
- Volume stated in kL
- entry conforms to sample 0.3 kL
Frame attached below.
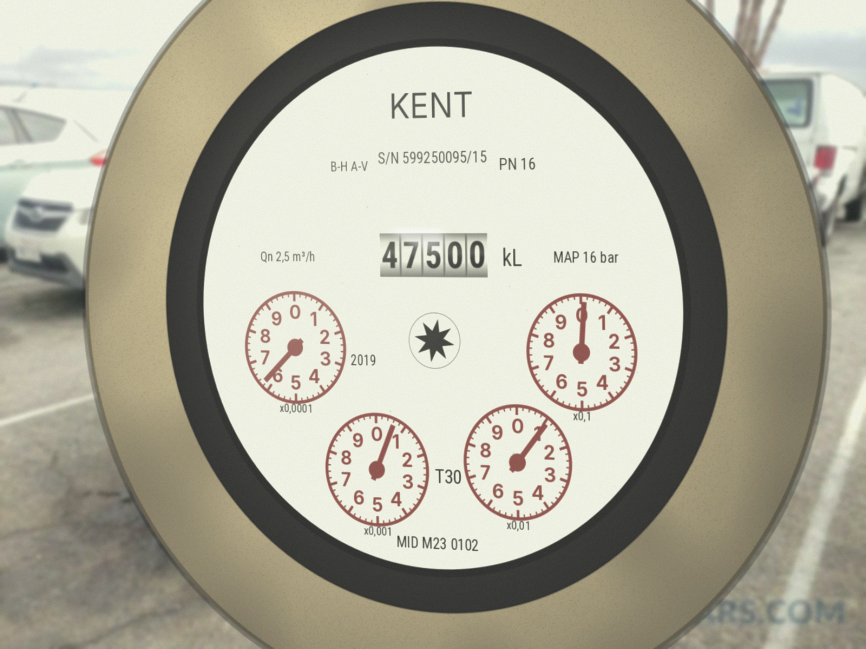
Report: 47500.0106 kL
